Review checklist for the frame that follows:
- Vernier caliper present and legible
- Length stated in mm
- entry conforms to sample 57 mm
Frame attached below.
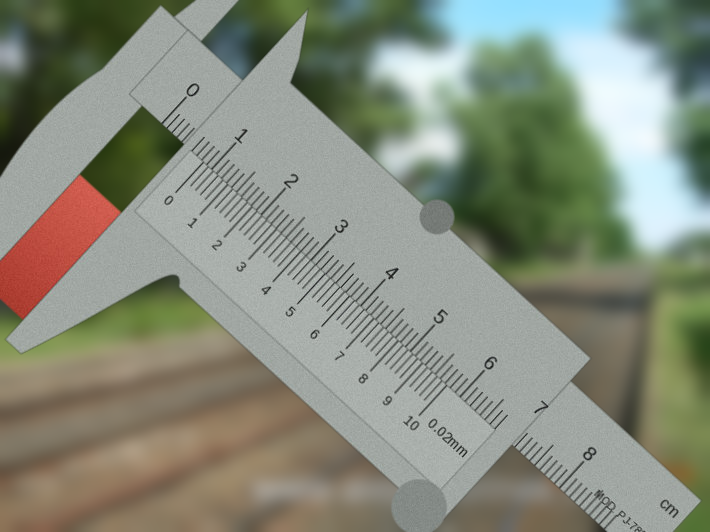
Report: 8.4 mm
